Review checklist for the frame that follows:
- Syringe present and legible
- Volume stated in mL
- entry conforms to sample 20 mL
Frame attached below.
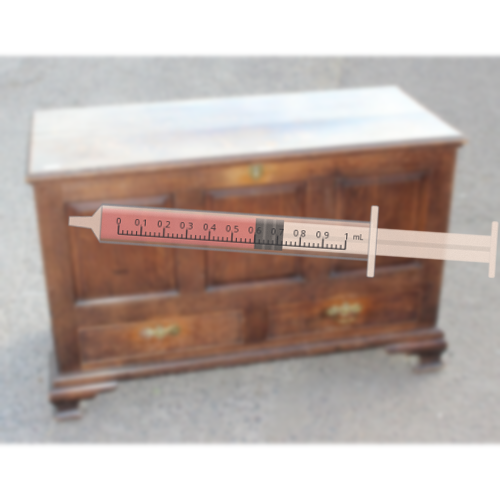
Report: 0.6 mL
